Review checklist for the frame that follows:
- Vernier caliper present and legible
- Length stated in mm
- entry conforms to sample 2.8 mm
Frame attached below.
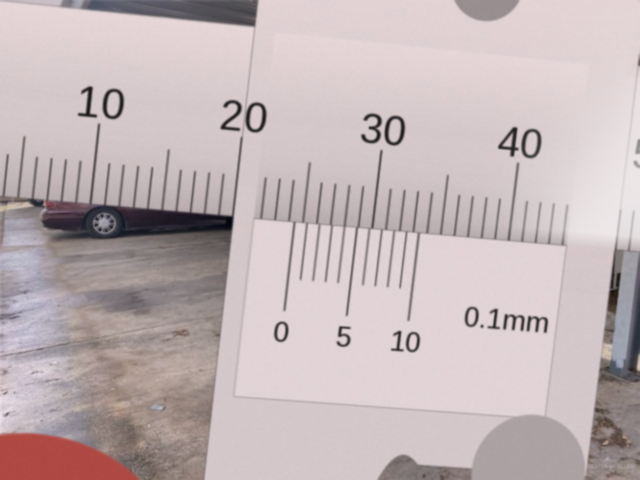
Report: 24.4 mm
